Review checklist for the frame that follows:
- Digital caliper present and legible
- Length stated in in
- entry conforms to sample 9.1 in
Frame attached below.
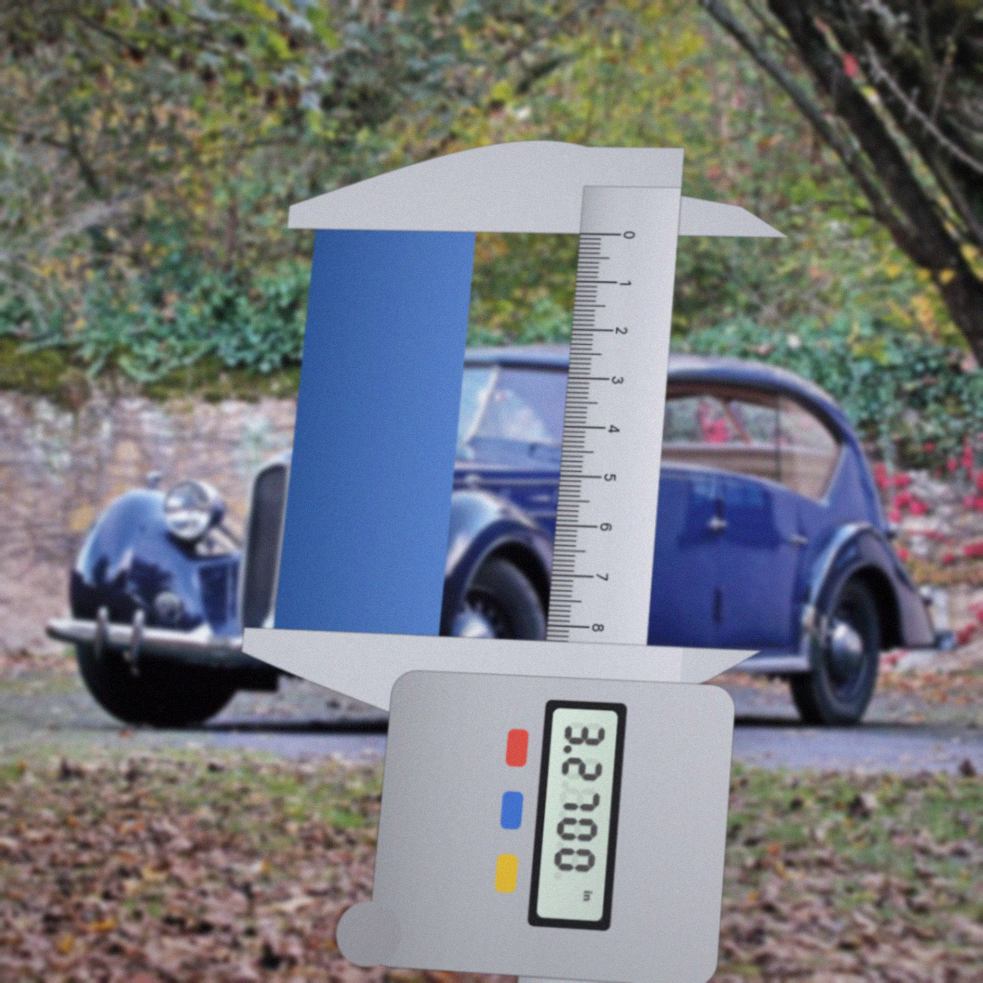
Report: 3.2700 in
